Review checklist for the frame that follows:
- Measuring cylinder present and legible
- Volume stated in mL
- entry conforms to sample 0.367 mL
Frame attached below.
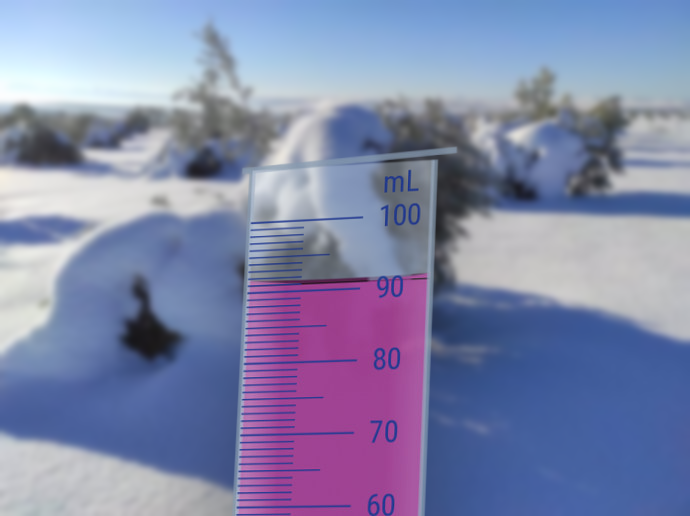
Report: 91 mL
